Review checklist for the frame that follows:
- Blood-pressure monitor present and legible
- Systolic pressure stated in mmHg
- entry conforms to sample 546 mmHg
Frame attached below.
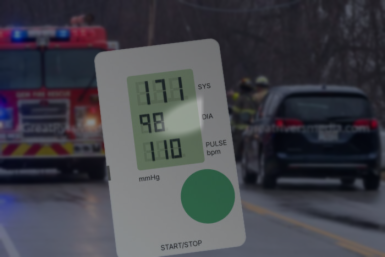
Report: 171 mmHg
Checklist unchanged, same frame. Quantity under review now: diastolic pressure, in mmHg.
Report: 98 mmHg
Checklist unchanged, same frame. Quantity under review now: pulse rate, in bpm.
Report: 110 bpm
